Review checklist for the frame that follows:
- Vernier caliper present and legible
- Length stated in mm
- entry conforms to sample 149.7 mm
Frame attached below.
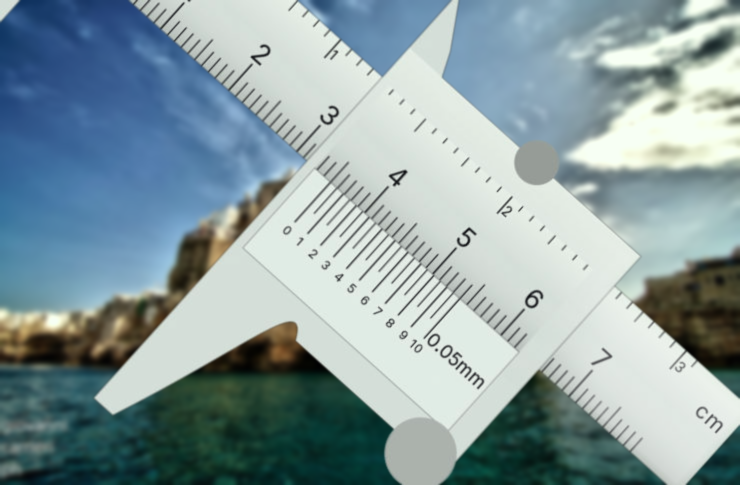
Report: 35.0 mm
